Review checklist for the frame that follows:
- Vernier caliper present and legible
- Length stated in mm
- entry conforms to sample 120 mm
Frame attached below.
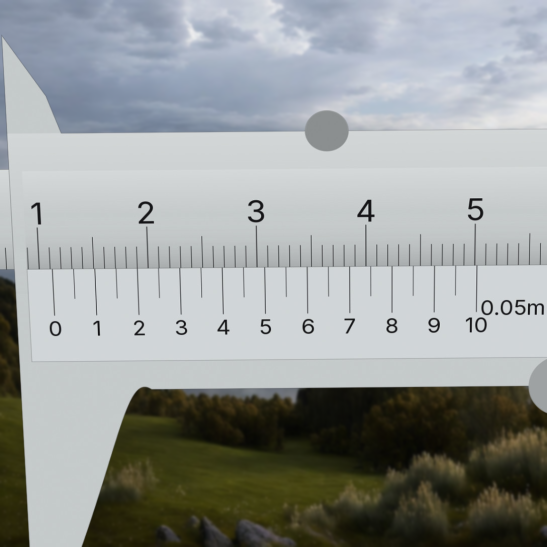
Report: 11.2 mm
